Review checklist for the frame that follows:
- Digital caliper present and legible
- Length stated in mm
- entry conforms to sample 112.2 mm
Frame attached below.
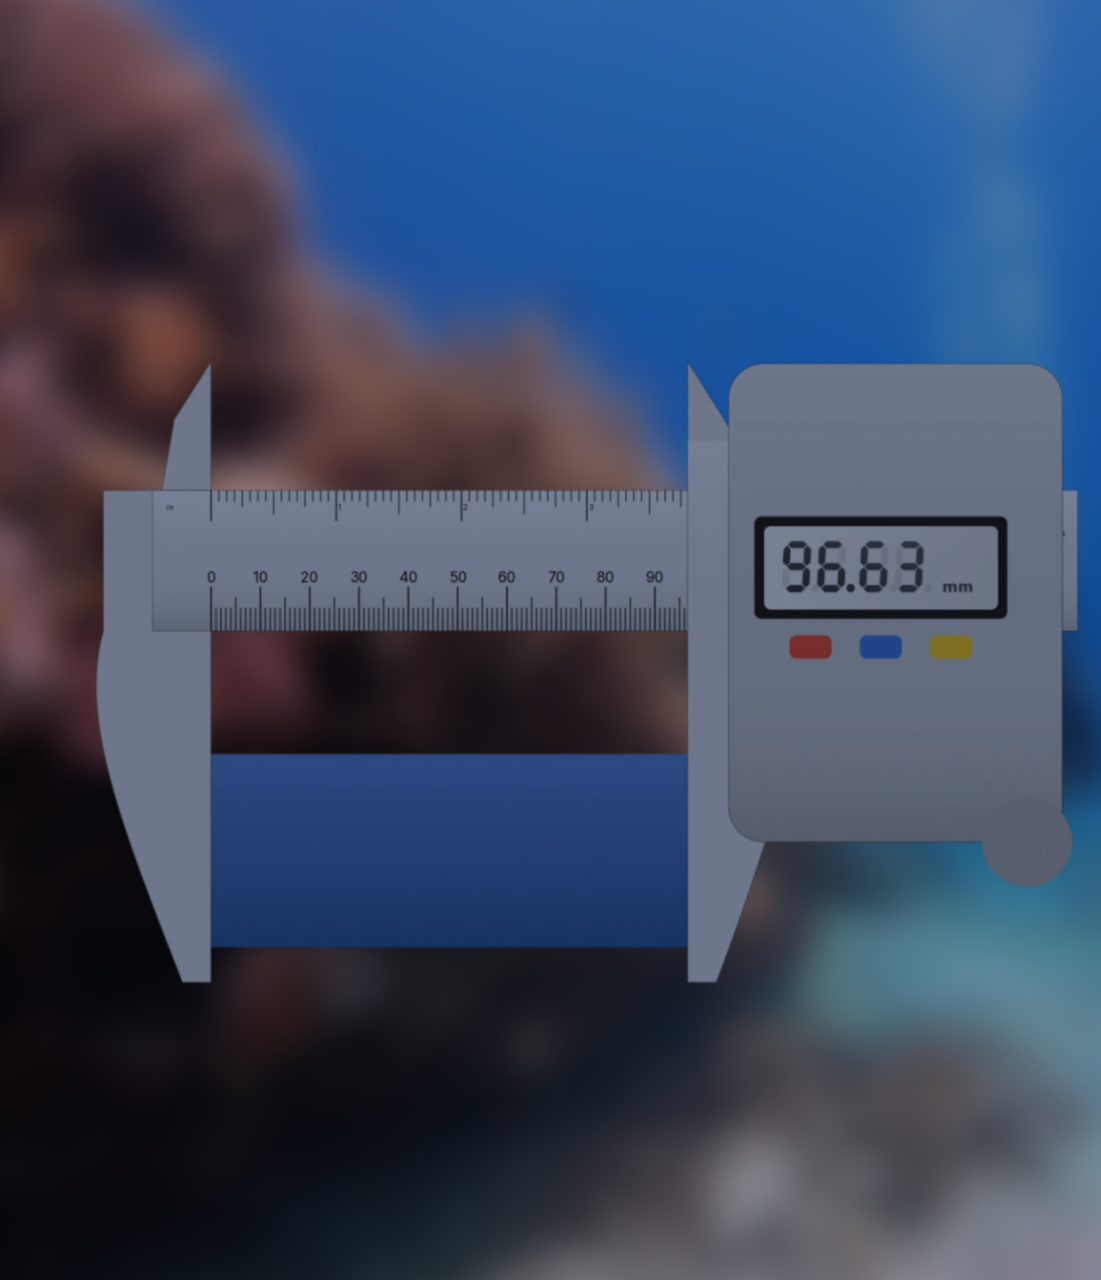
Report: 96.63 mm
